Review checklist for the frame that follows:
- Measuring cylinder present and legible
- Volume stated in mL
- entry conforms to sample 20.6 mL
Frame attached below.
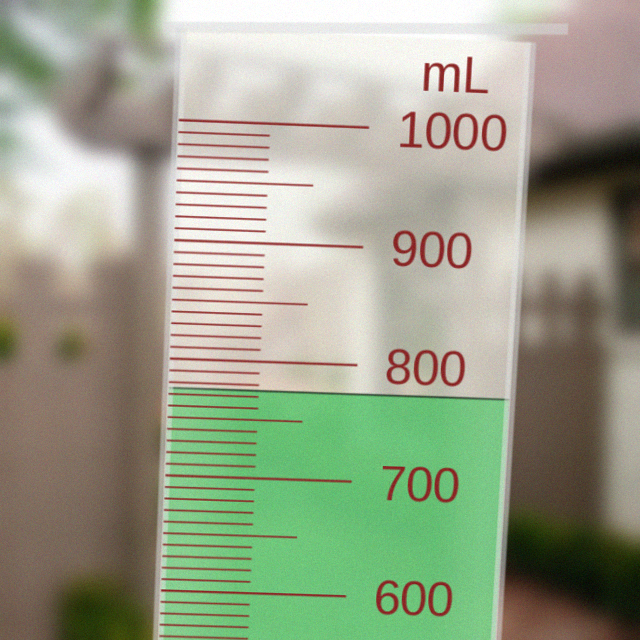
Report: 775 mL
